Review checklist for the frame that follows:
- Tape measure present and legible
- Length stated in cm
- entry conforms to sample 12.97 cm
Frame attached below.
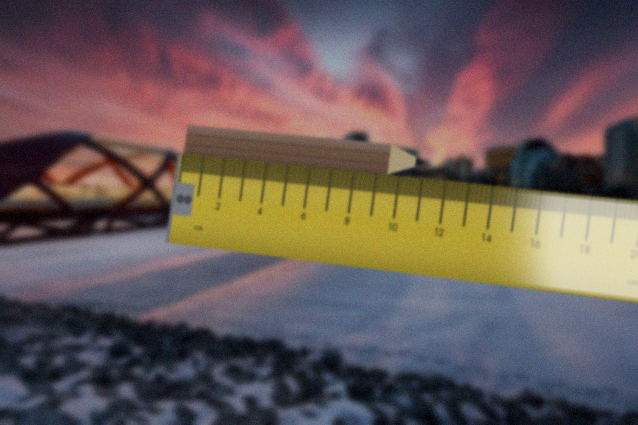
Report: 11 cm
